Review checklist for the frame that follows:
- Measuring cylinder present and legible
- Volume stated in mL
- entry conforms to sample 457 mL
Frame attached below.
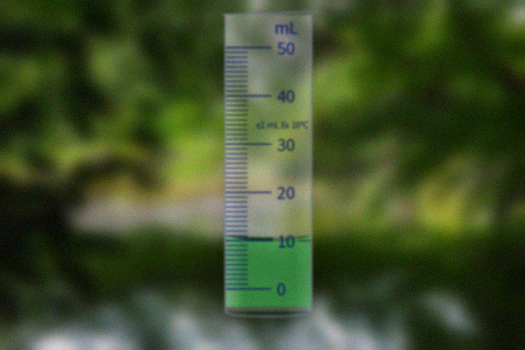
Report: 10 mL
